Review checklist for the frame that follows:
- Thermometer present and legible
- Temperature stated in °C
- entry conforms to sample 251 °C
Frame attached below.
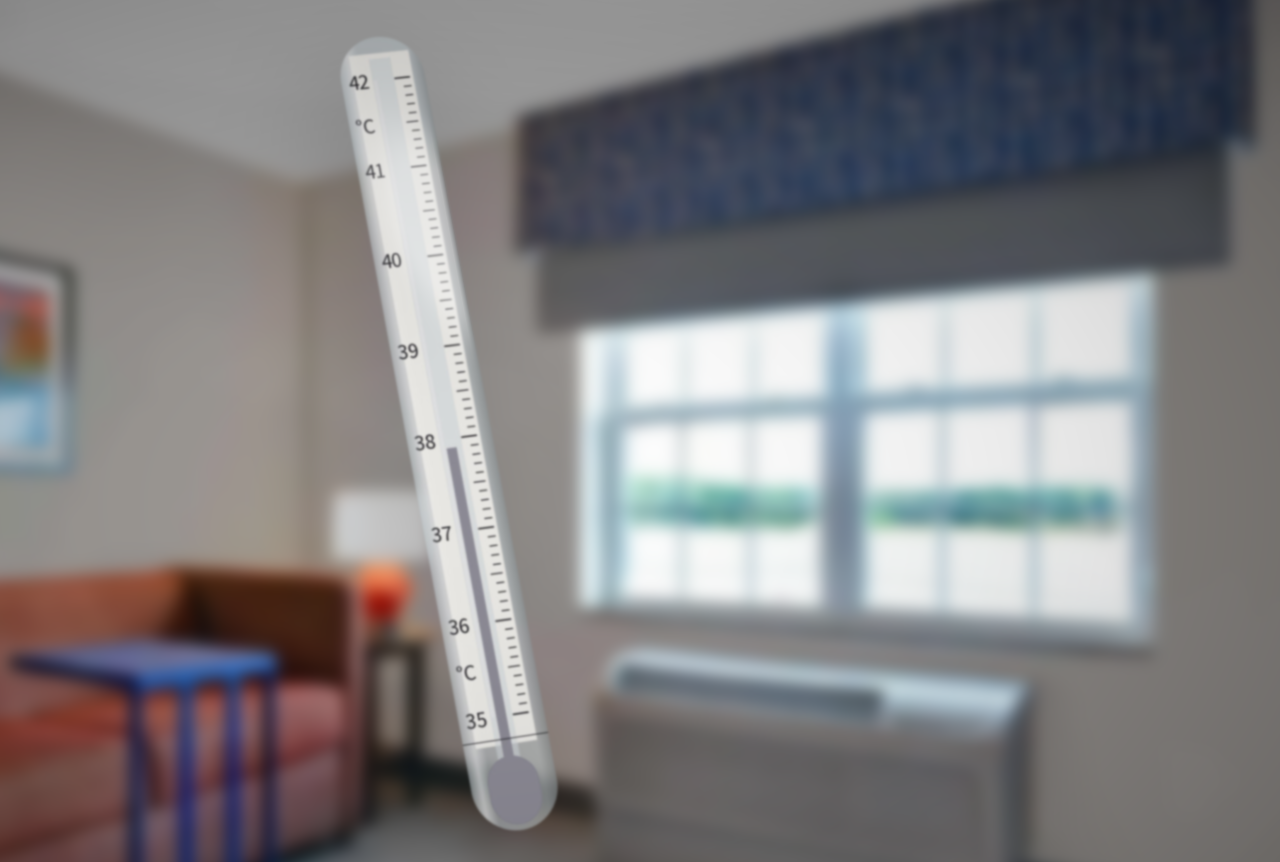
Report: 37.9 °C
